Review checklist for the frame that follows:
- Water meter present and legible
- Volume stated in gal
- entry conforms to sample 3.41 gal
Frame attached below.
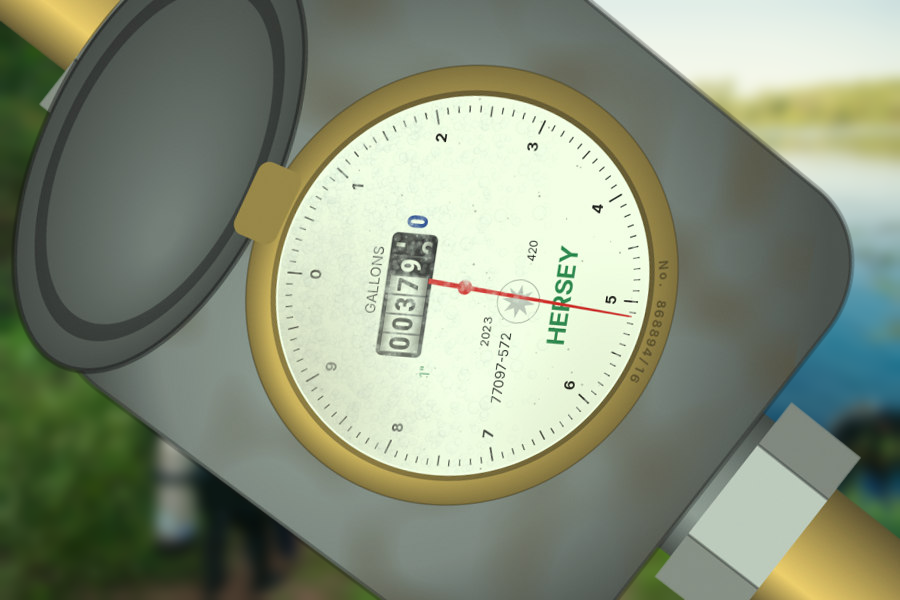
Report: 37915.1 gal
